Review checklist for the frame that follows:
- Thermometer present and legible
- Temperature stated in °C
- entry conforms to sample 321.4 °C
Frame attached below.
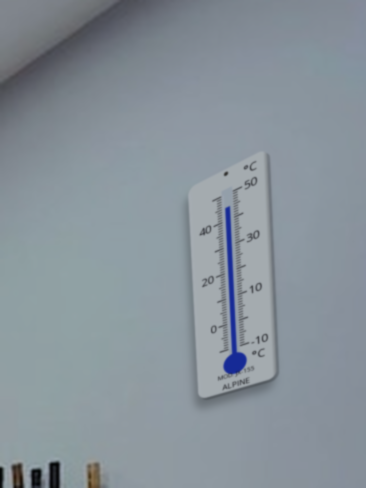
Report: 45 °C
